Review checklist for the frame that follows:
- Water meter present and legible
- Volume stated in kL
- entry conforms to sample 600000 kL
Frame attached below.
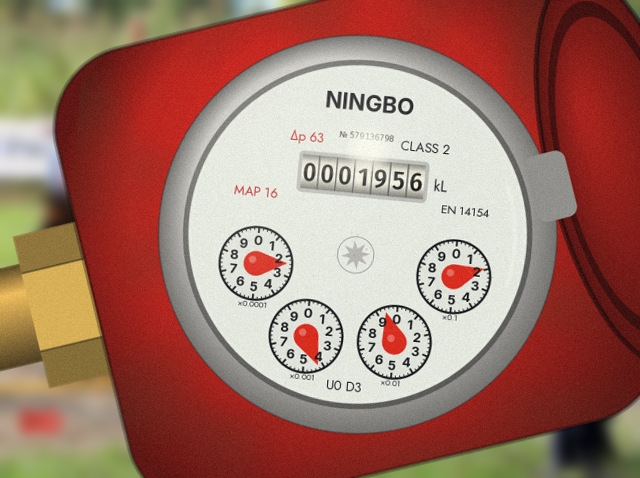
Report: 1956.1942 kL
